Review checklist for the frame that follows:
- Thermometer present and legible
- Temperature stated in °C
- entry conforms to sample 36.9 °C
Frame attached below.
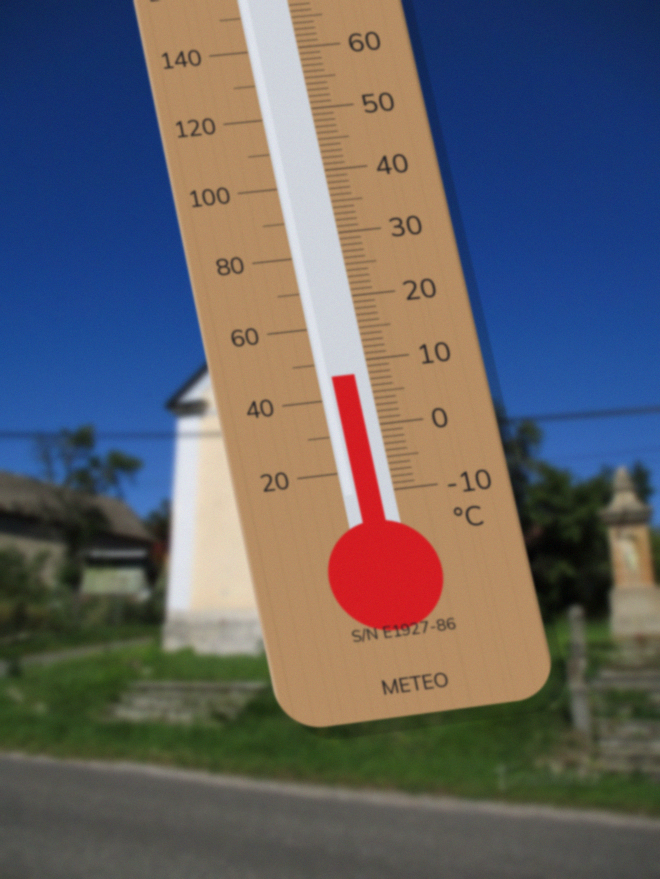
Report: 8 °C
